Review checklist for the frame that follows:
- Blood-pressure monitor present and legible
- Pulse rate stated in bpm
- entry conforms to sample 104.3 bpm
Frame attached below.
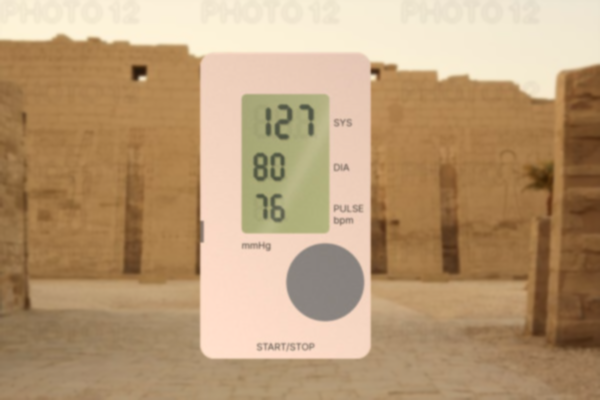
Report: 76 bpm
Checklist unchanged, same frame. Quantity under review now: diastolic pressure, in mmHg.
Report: 80 mmHg
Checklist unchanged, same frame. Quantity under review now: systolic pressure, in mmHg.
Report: 127 mmHg
